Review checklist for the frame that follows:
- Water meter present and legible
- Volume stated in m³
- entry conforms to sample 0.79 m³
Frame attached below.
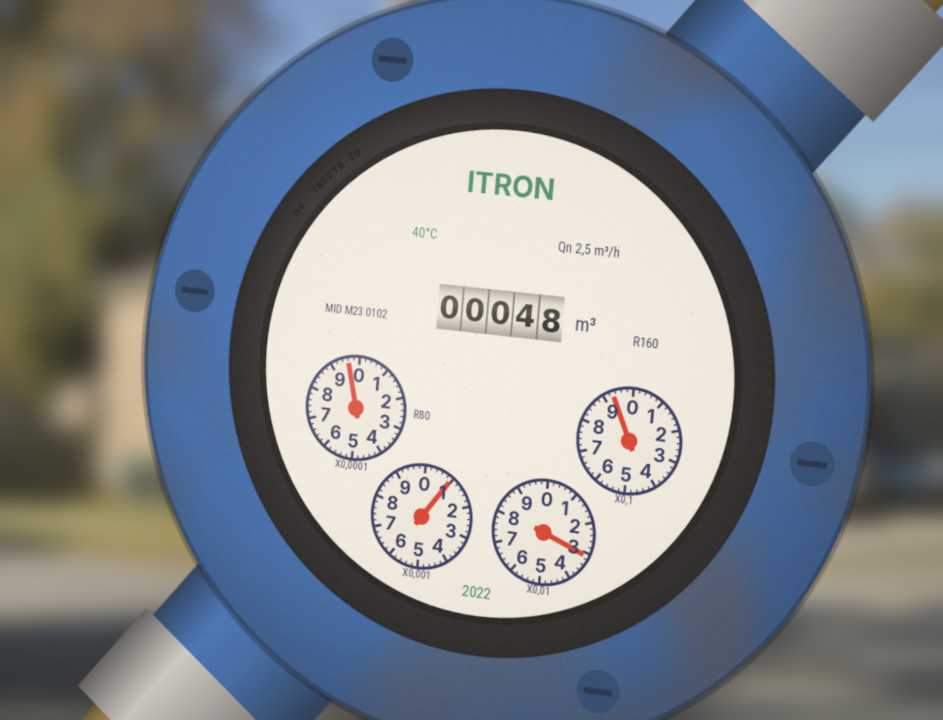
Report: 47.9309 m³
